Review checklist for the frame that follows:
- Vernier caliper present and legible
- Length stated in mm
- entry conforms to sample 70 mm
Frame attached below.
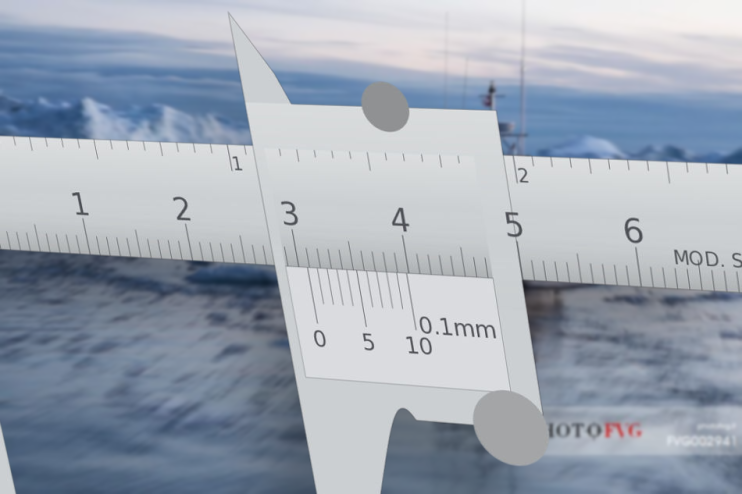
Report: 30.8 mm
